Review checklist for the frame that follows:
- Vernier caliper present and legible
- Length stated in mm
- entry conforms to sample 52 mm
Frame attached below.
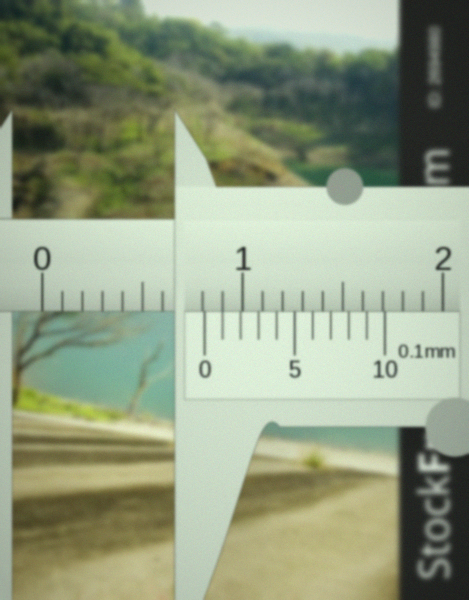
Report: 8.1 mm
